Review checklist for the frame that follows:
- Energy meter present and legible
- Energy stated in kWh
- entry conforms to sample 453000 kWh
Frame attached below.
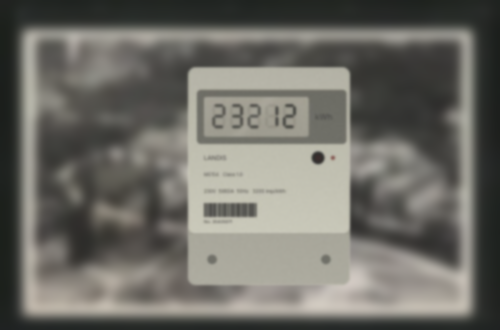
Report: 23212 kWh
